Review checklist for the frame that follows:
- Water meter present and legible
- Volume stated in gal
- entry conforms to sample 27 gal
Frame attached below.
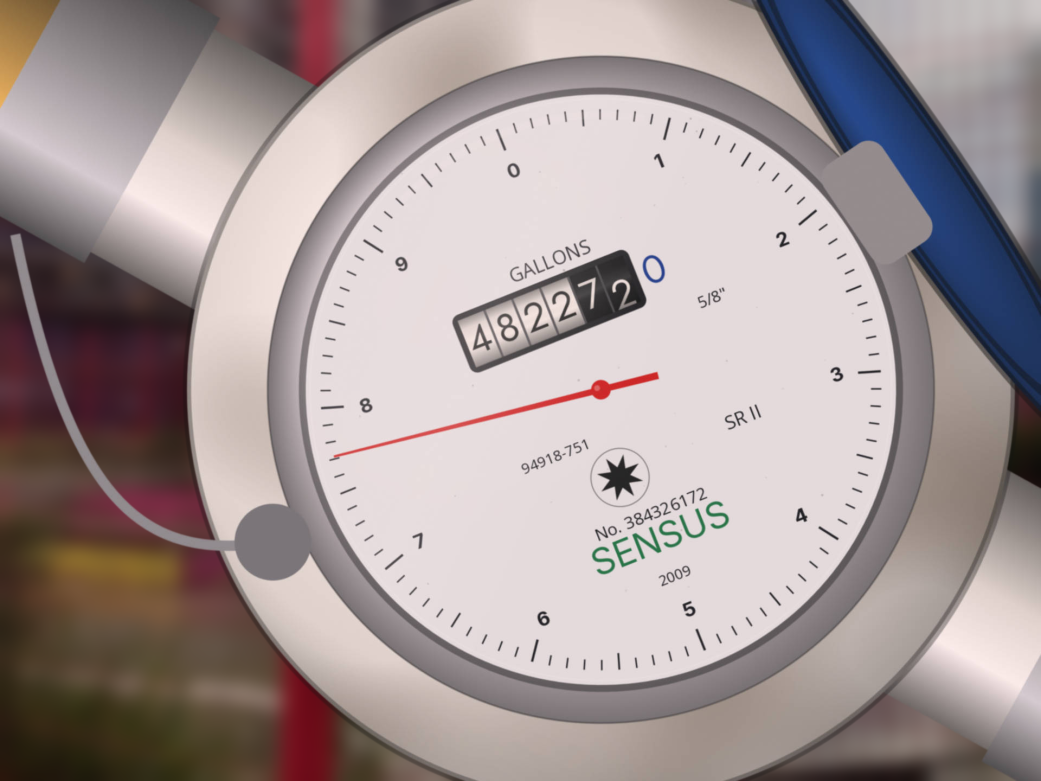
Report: 4822717.7 gal
